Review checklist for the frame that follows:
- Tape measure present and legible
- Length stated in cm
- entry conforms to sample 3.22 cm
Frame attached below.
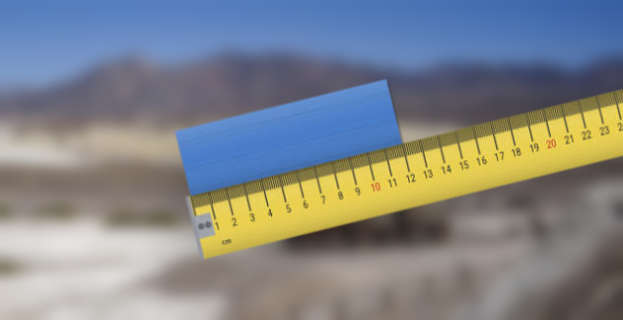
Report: 12 cm
